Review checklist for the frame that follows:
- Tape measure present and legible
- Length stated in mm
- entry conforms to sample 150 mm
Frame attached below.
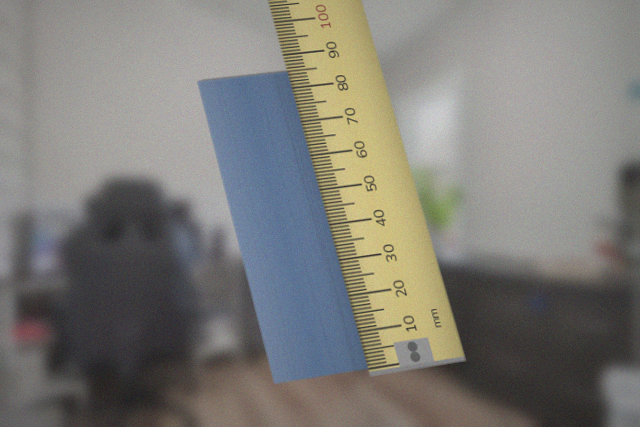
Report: 85 mm
